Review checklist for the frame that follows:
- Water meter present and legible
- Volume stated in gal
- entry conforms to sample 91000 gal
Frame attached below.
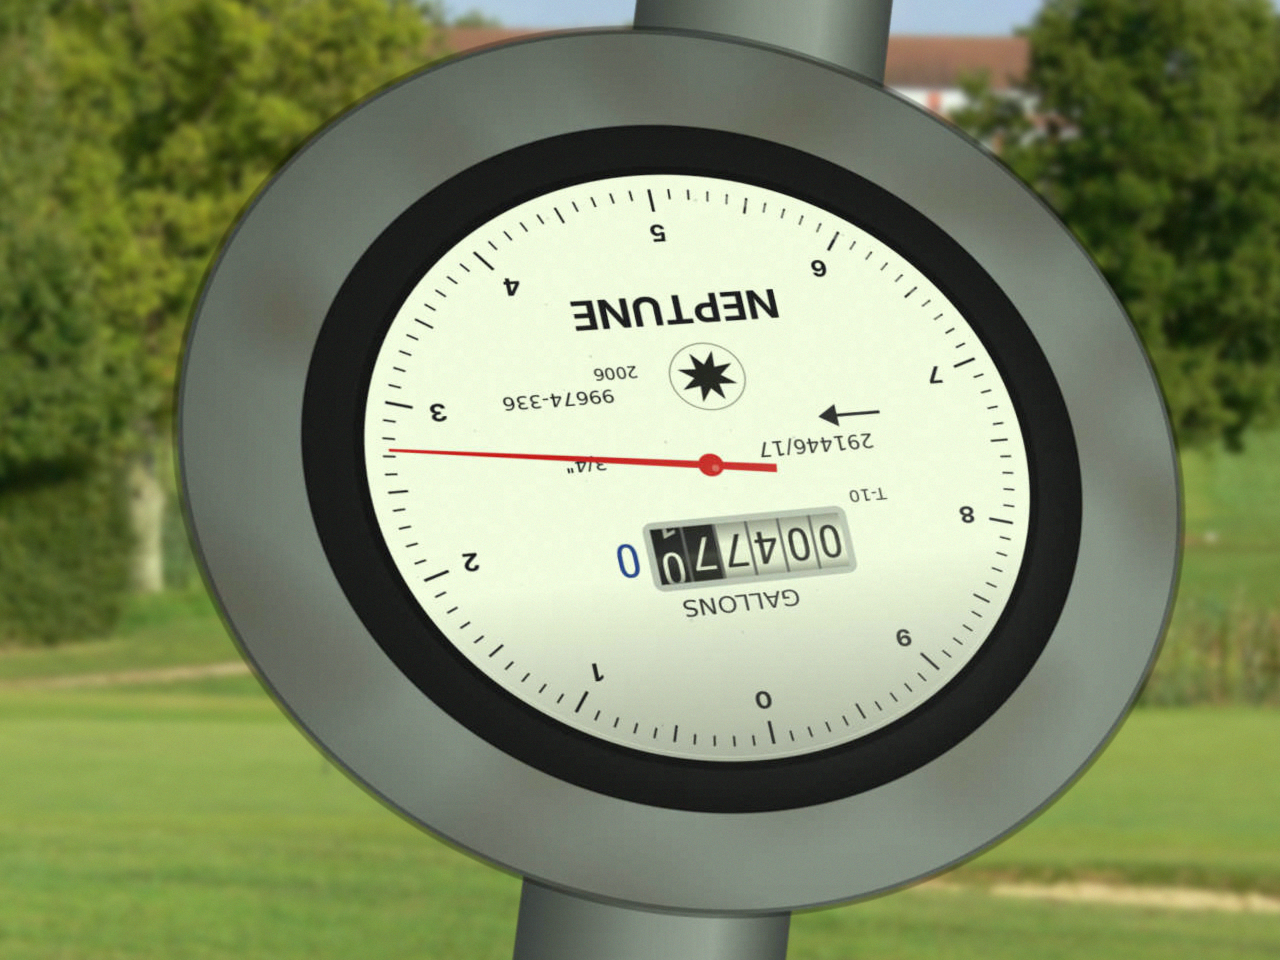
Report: 47702.7 gal
